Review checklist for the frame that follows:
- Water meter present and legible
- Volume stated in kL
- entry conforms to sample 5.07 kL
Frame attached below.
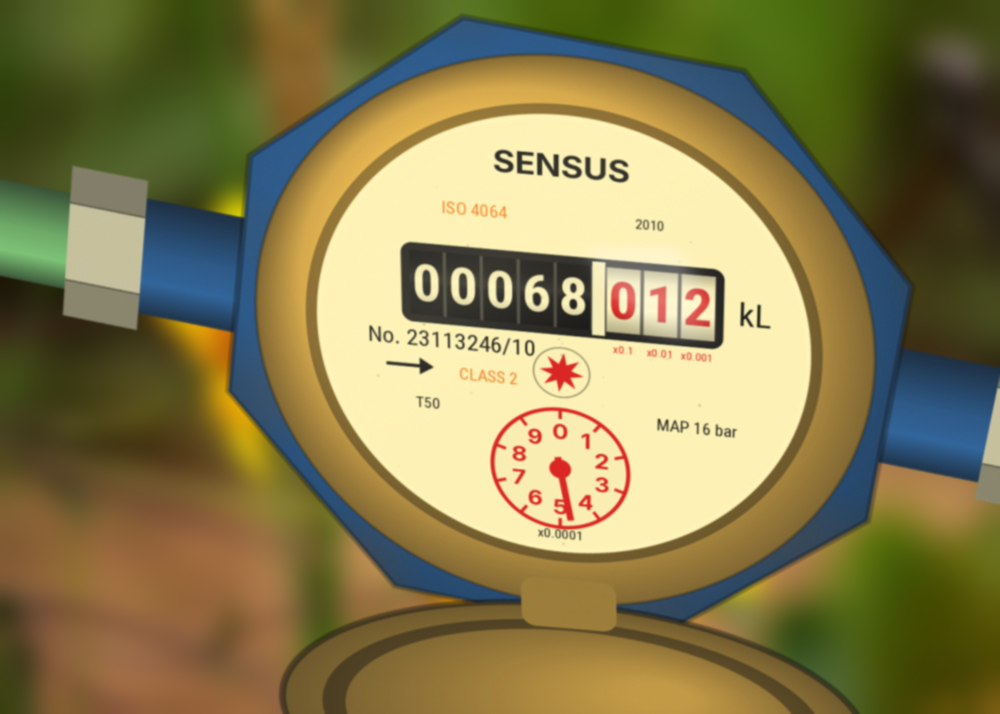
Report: 68.0124 kL
